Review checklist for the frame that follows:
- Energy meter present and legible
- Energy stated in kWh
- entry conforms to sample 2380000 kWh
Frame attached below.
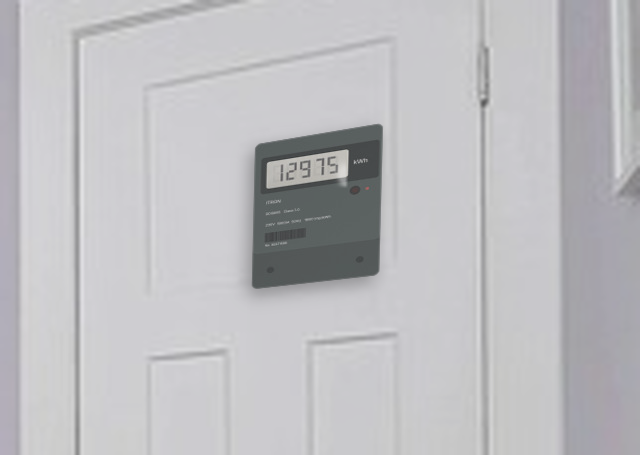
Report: 12975 kWh
